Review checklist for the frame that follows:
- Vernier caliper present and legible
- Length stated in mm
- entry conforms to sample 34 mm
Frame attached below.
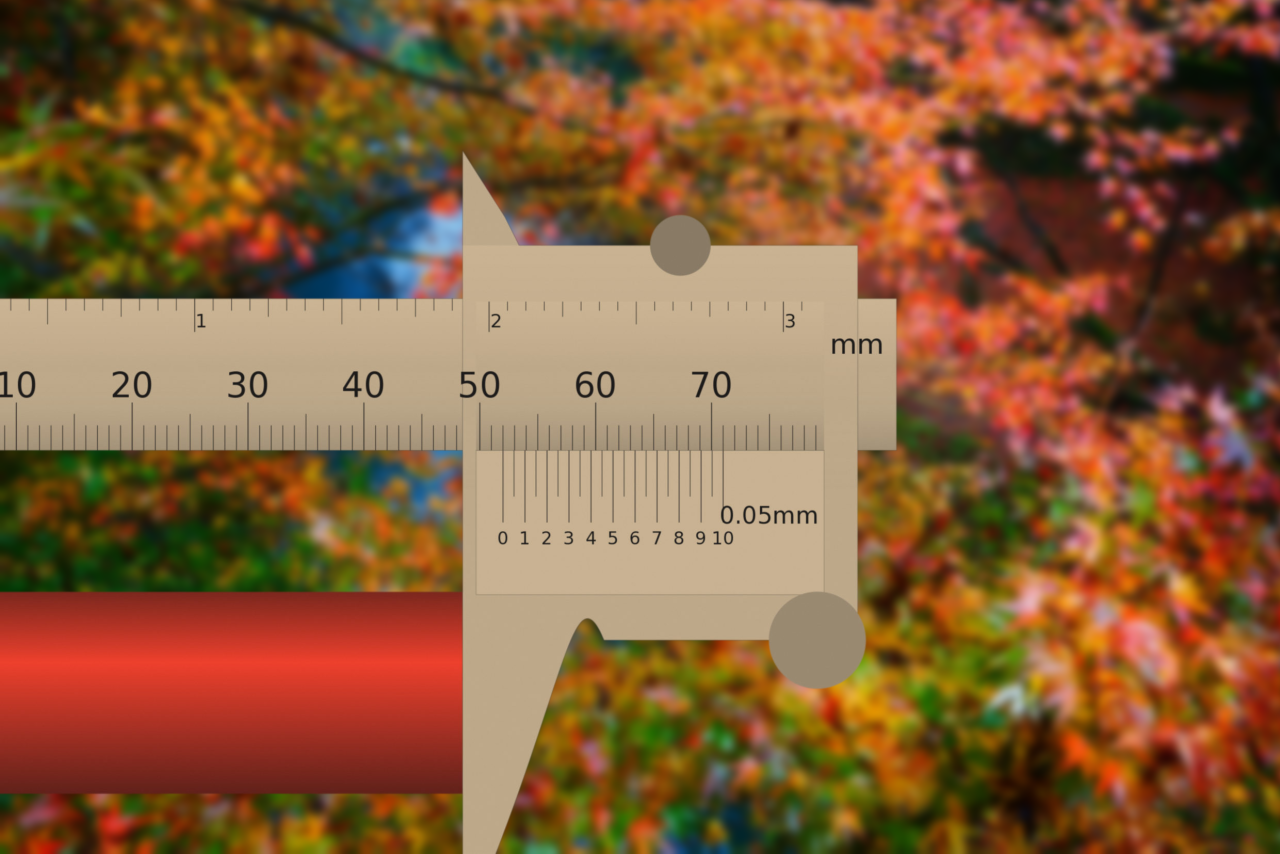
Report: 52.0 mm
